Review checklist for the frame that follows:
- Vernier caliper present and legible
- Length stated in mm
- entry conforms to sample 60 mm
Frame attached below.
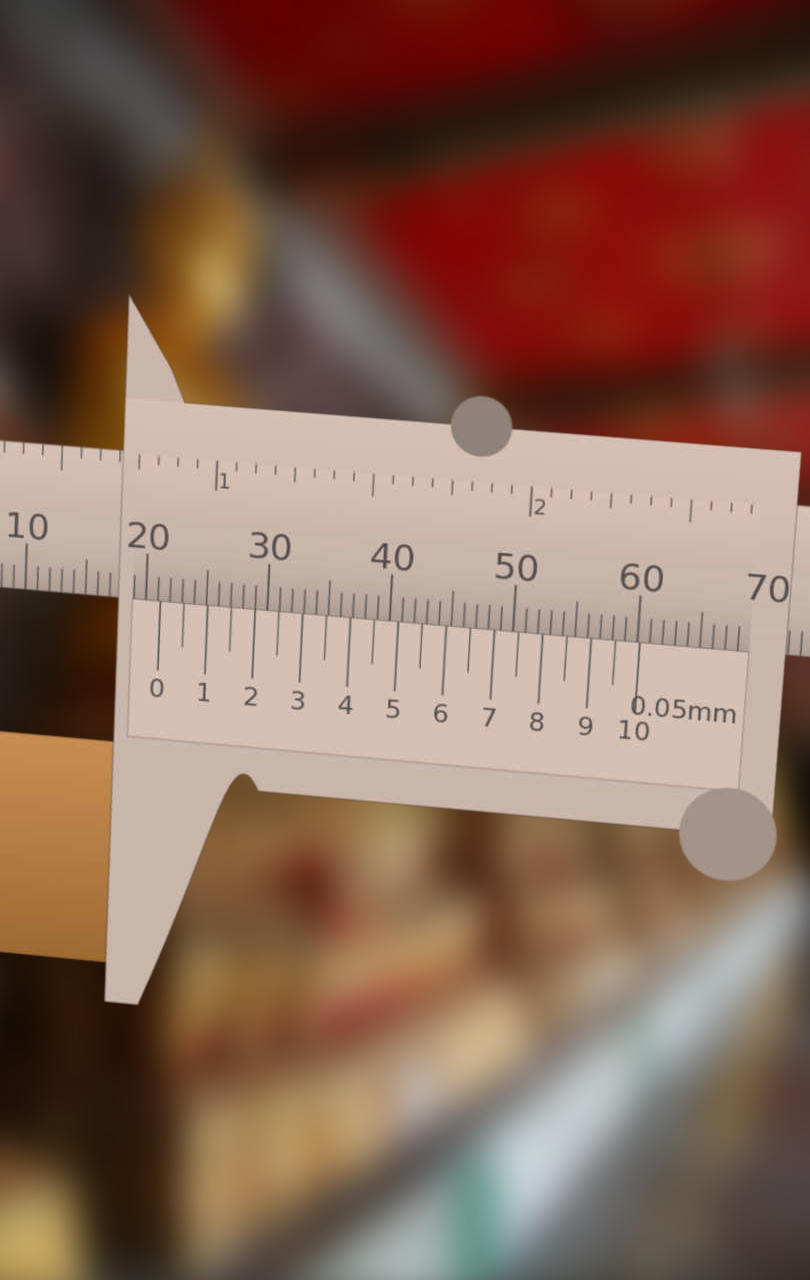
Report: 21.2 mm
